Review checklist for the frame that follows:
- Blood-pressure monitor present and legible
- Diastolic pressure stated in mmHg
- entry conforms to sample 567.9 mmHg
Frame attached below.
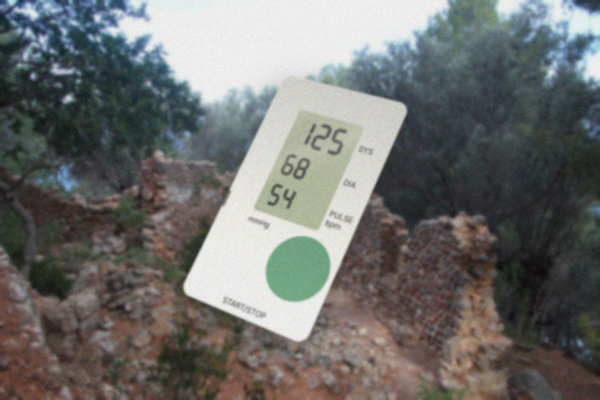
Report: 68 mmHg
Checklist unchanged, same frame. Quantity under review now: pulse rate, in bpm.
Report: 54 bpm
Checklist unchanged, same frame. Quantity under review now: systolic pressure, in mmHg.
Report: 125 mmHg
